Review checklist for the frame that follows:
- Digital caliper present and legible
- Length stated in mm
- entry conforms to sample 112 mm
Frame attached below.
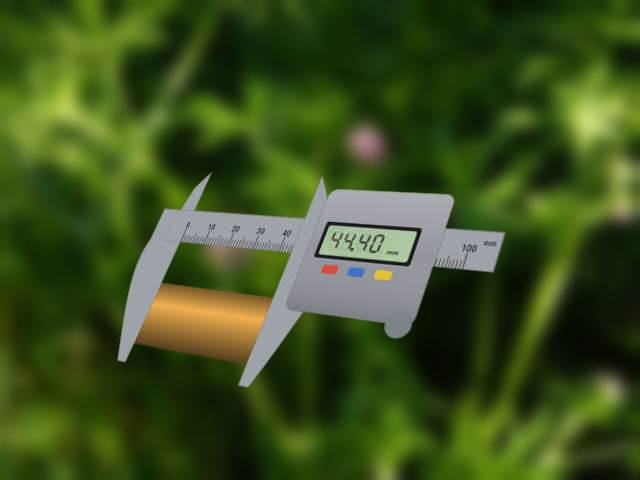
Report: 44.40 mm
